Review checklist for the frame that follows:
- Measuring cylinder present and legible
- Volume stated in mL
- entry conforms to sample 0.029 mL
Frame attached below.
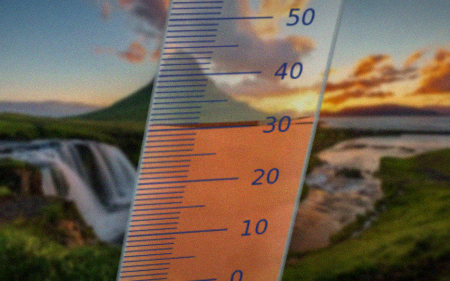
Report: 30 mL
